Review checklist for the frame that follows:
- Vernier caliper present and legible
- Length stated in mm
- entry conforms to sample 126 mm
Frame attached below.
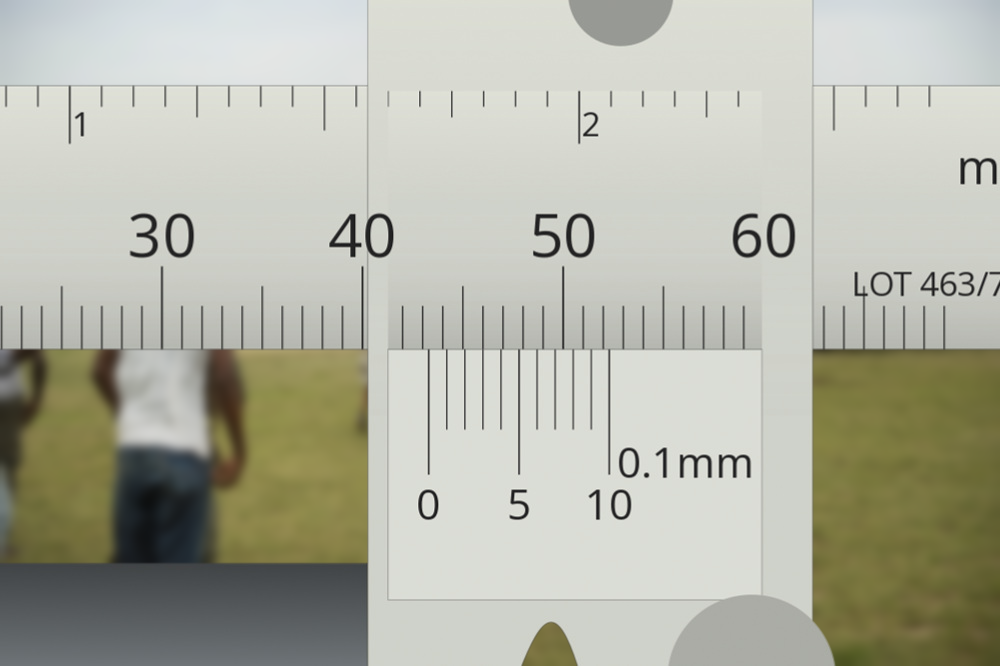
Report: 43.3 mm
